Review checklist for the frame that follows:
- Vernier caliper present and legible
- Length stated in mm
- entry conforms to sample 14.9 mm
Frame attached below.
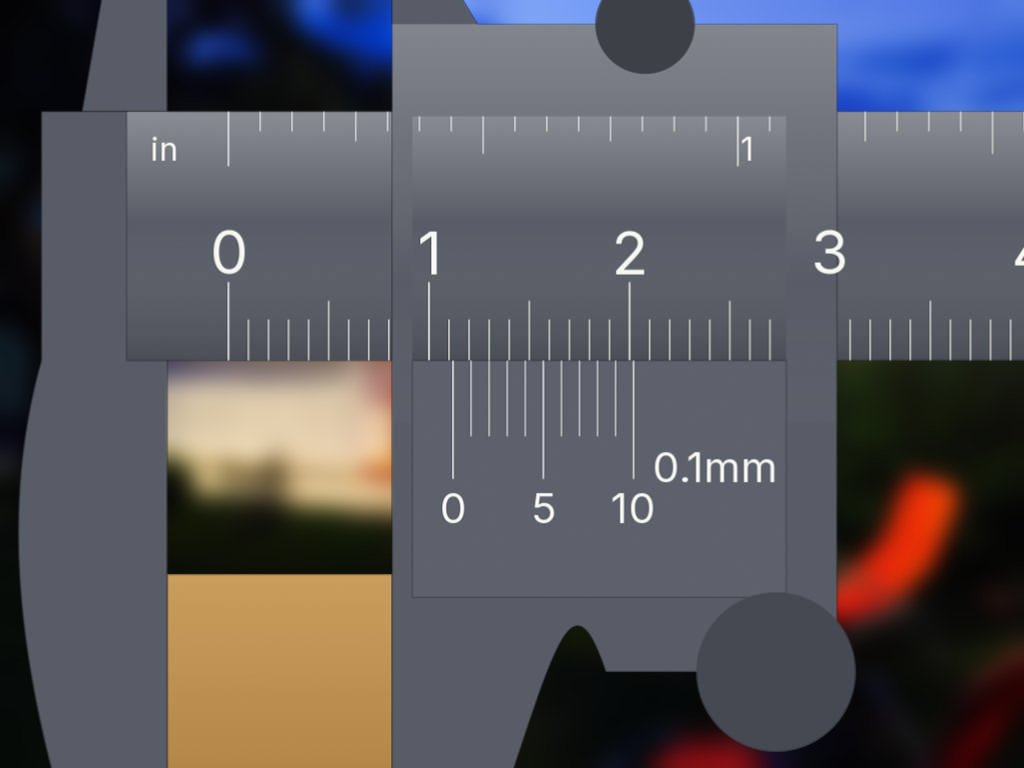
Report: 11.2 mm
